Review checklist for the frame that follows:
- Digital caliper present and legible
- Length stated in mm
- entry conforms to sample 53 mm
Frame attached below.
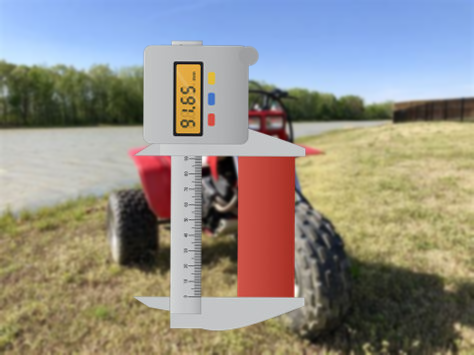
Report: 91.65 mm
